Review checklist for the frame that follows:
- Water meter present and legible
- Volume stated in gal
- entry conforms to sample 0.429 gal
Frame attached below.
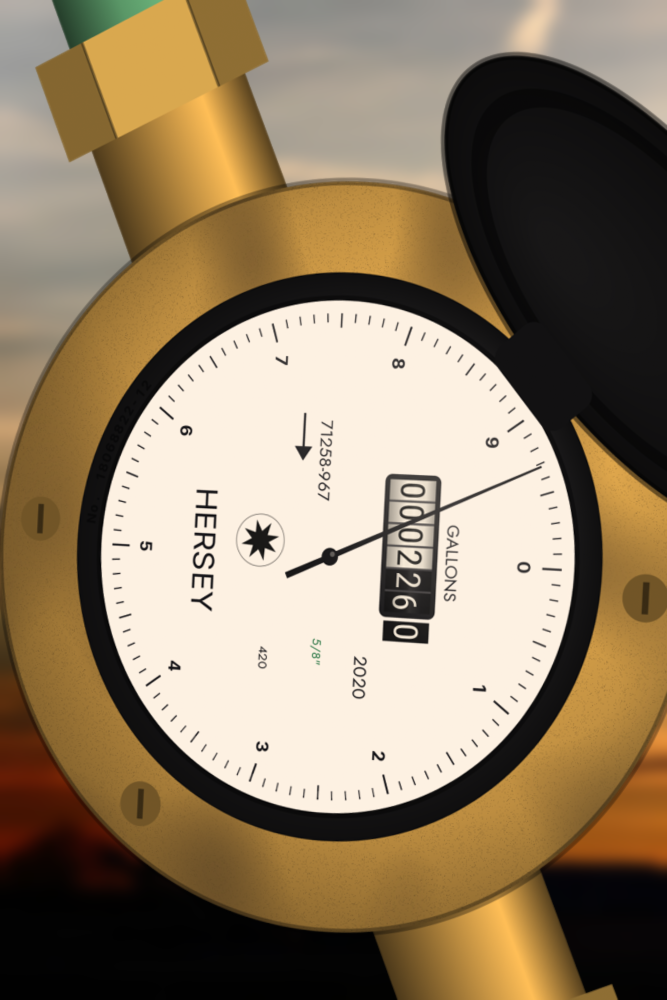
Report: 2259.3 gal
